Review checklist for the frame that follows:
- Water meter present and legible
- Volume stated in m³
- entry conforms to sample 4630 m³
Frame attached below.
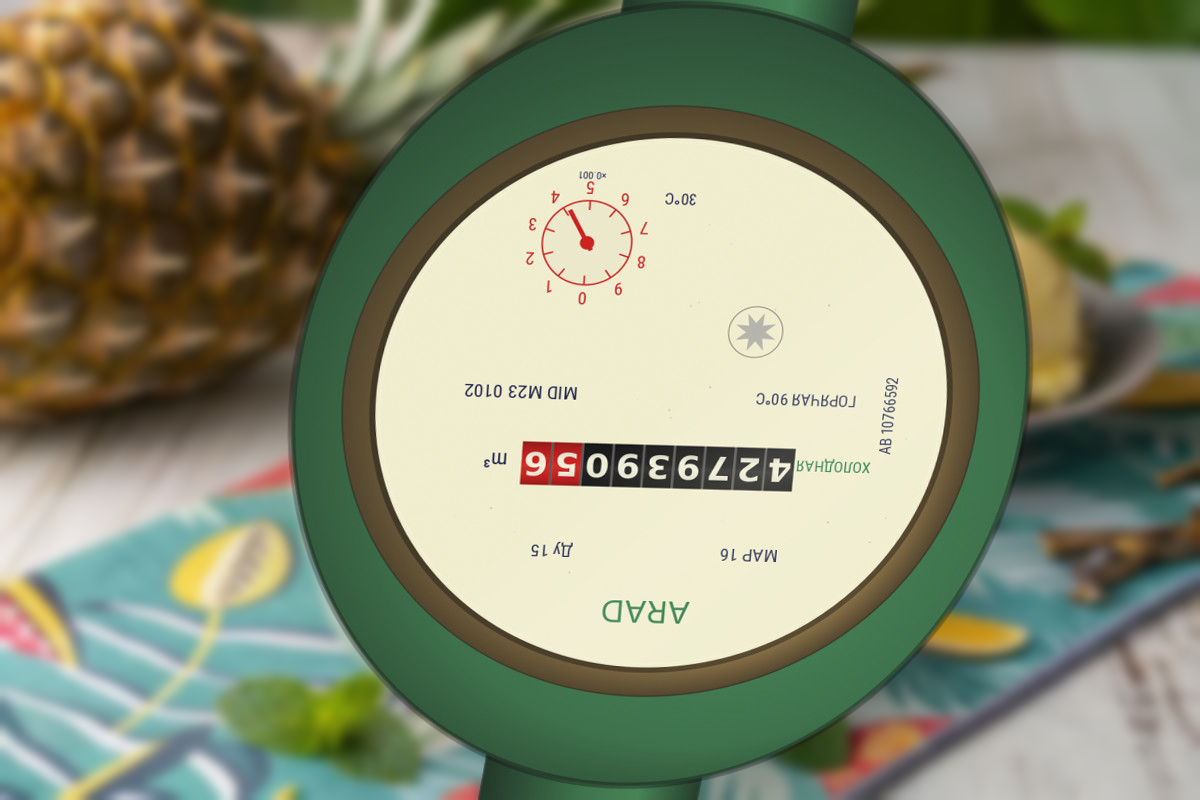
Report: 4279390.564 m³
